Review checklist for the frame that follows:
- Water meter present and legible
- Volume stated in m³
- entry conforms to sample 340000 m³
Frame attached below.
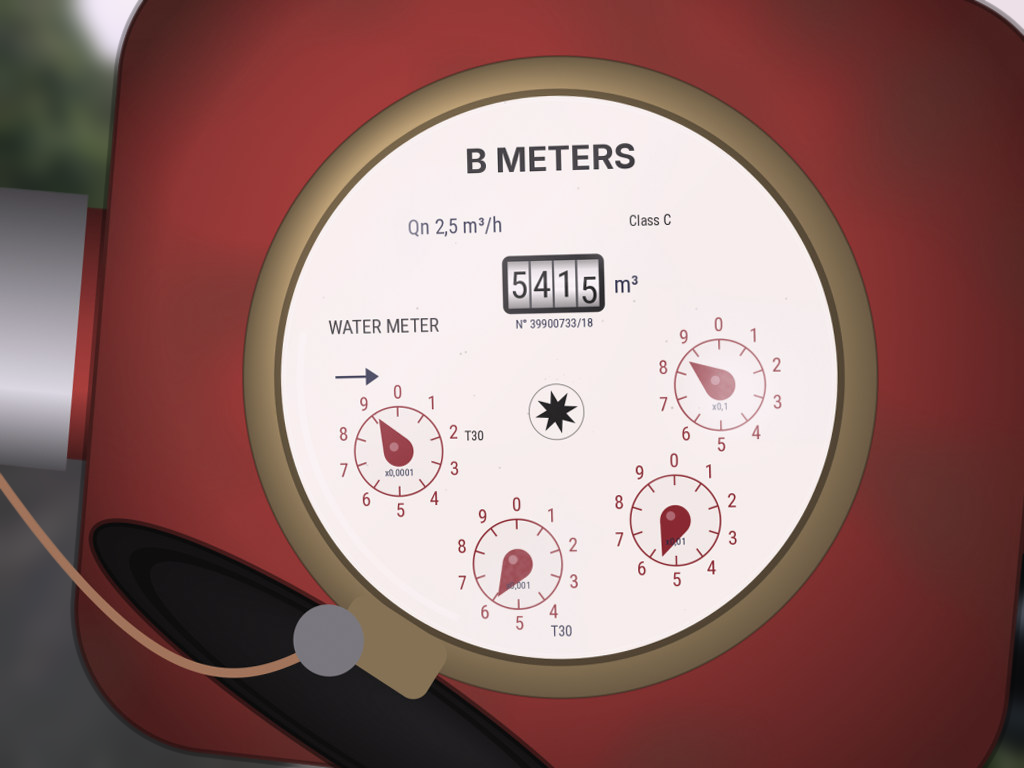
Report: 5414.8559 m³
